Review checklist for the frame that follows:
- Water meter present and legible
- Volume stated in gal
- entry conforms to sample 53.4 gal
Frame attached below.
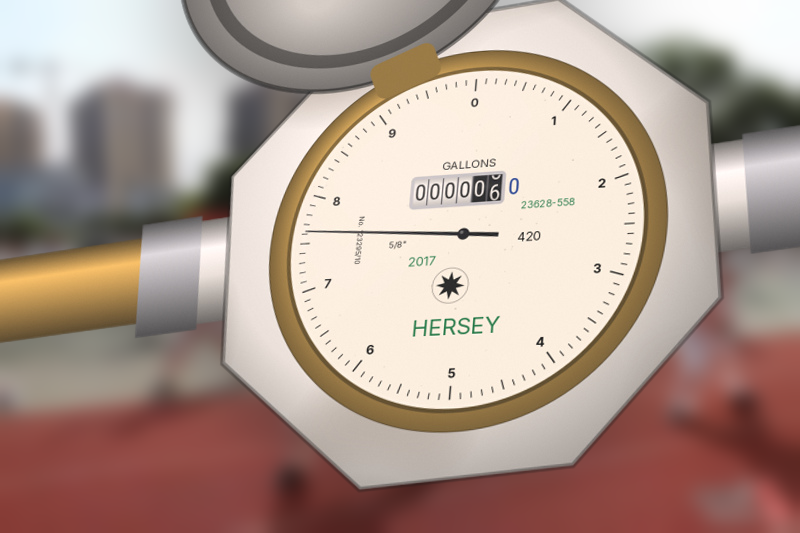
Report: 57.6 gal
